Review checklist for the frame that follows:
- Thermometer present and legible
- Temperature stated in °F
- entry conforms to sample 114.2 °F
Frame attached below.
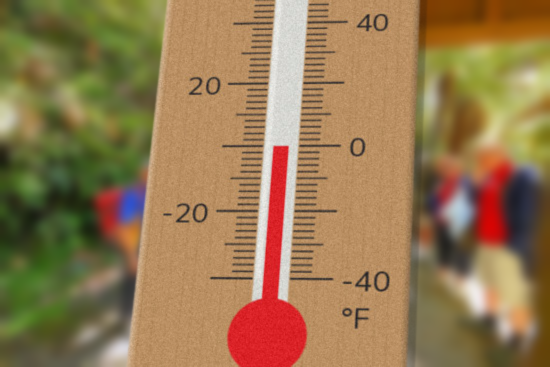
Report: 0 °F
